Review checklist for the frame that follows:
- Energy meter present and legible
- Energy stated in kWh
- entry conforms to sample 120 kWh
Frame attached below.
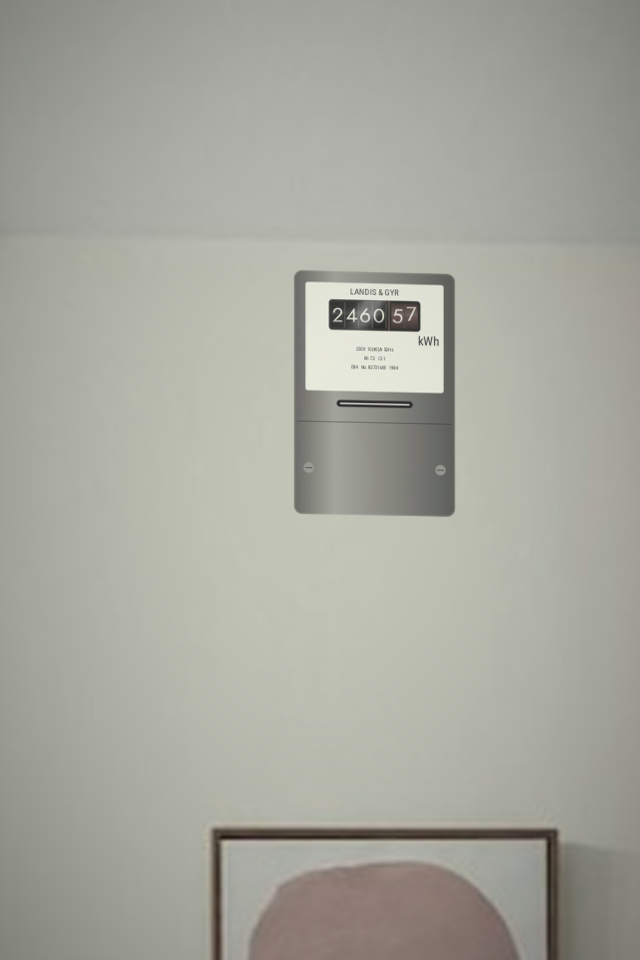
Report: 2460.57 kWh
